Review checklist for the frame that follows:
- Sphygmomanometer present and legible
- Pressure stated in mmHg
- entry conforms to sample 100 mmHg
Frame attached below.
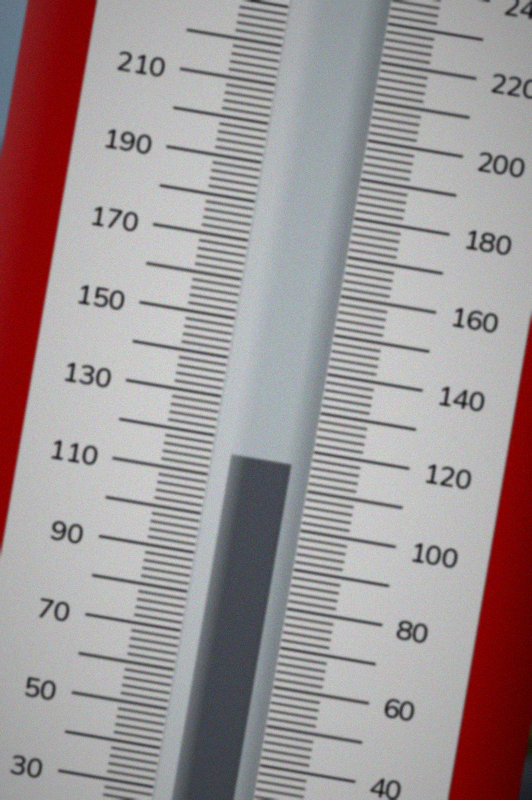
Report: 116 mmHg
